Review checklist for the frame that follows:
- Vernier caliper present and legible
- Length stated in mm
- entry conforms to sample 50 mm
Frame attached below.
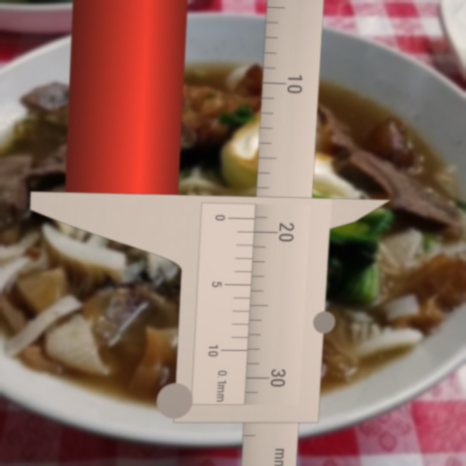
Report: 19.1 mm
